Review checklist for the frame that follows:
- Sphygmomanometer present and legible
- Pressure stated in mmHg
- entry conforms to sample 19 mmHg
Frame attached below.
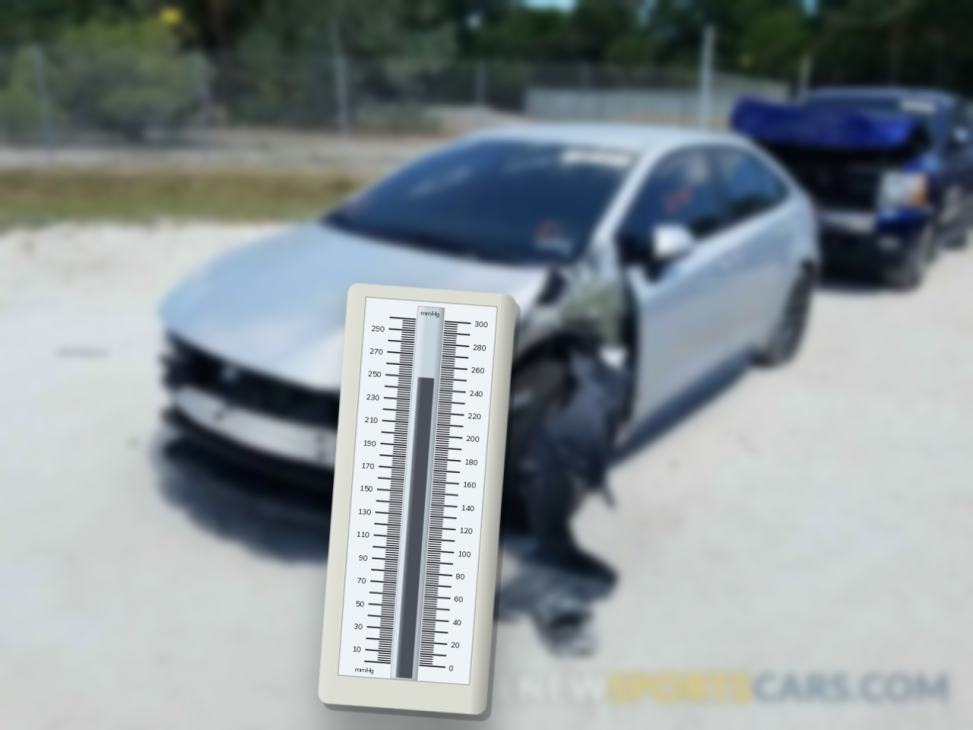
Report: 250 mmHg
